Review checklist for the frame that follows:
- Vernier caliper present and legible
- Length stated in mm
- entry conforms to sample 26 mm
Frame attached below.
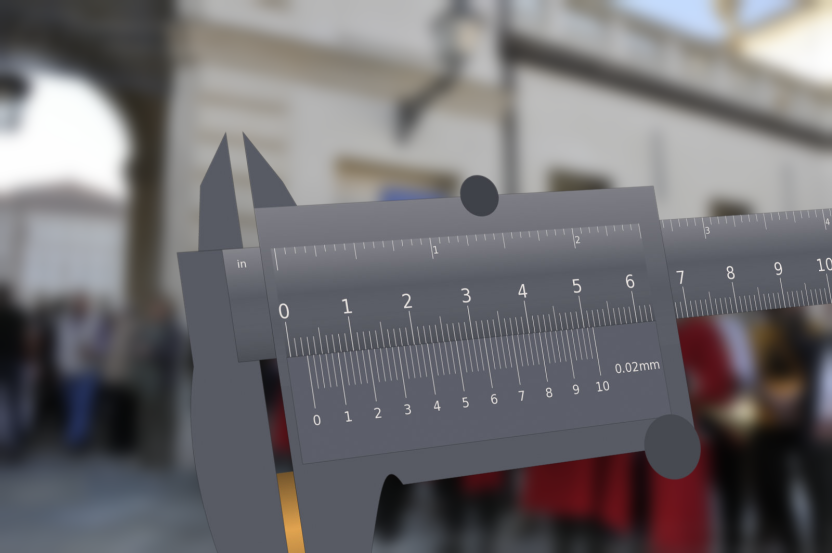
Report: 2.6 mm
